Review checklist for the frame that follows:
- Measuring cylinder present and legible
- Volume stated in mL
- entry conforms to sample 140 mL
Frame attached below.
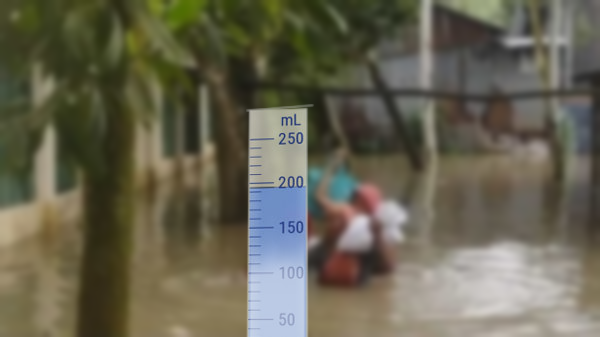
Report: 195 mL
